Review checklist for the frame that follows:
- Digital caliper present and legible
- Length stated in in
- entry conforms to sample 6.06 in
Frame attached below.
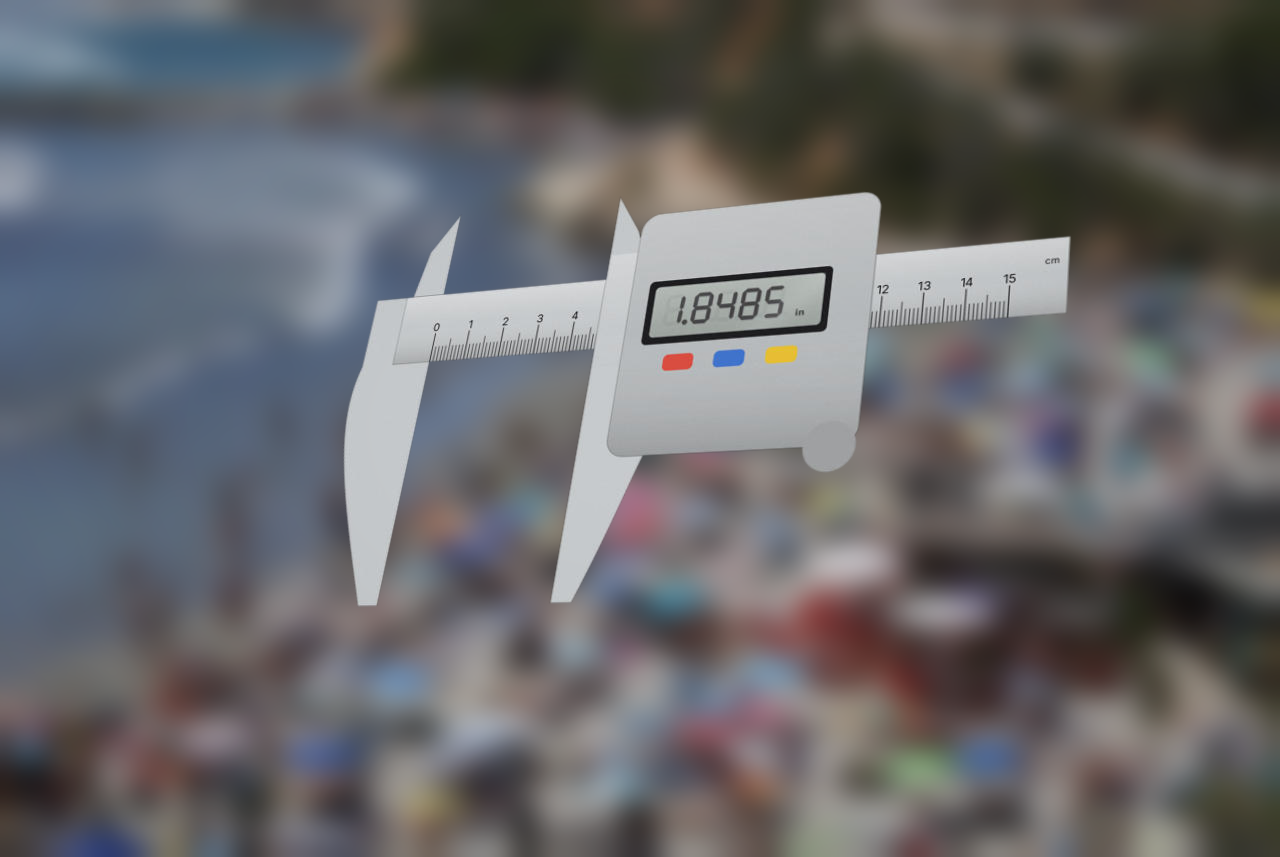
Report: 1.8485 in
